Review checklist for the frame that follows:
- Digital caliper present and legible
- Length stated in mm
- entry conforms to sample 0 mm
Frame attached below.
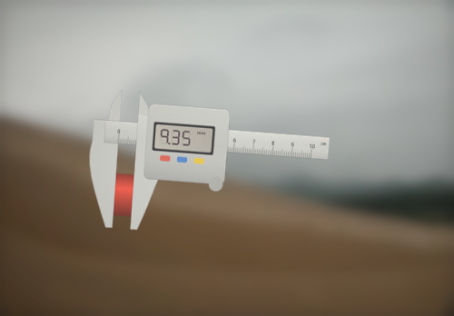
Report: 9.35 mm
